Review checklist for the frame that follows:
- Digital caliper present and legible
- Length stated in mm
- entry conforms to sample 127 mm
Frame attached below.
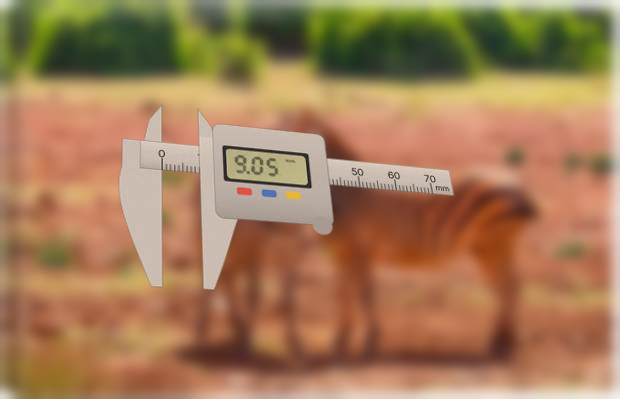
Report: 9.05 mm
